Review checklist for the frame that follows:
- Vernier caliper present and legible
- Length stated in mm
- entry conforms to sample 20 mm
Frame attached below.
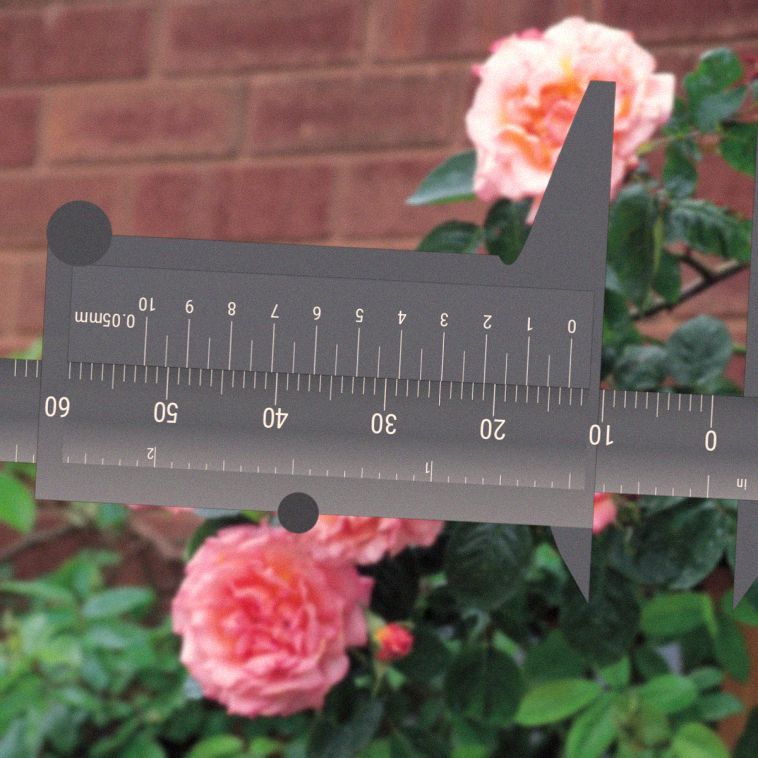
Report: 13.2 mm
